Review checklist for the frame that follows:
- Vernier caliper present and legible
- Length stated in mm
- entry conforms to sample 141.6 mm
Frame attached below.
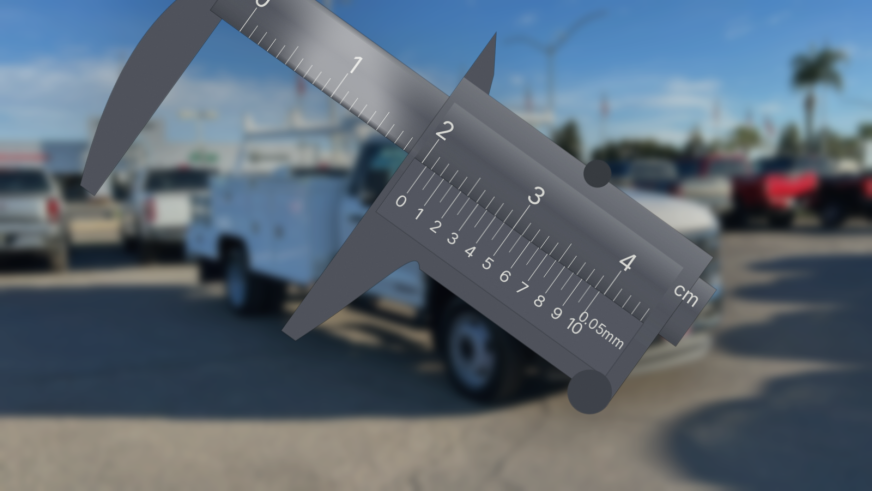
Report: 20.5 mm
